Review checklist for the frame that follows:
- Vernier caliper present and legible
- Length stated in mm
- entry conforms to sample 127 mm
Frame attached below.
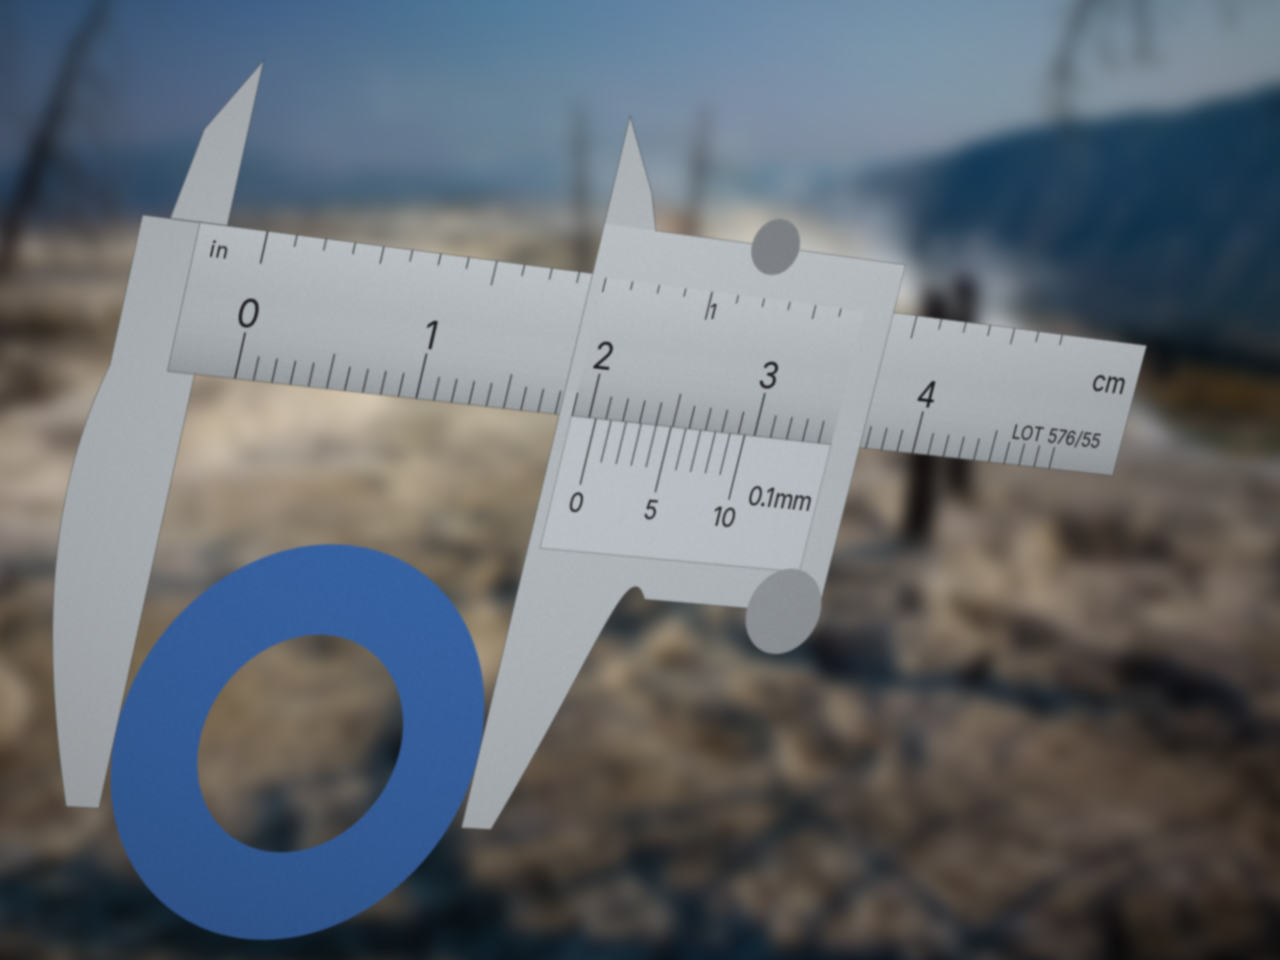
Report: 20.4 mm
